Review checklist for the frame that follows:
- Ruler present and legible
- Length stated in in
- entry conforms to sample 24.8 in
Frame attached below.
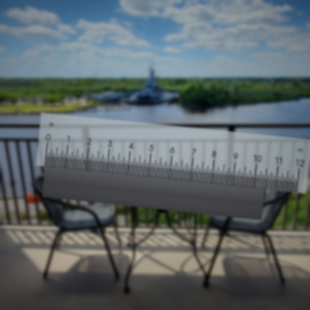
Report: 10.5 in
